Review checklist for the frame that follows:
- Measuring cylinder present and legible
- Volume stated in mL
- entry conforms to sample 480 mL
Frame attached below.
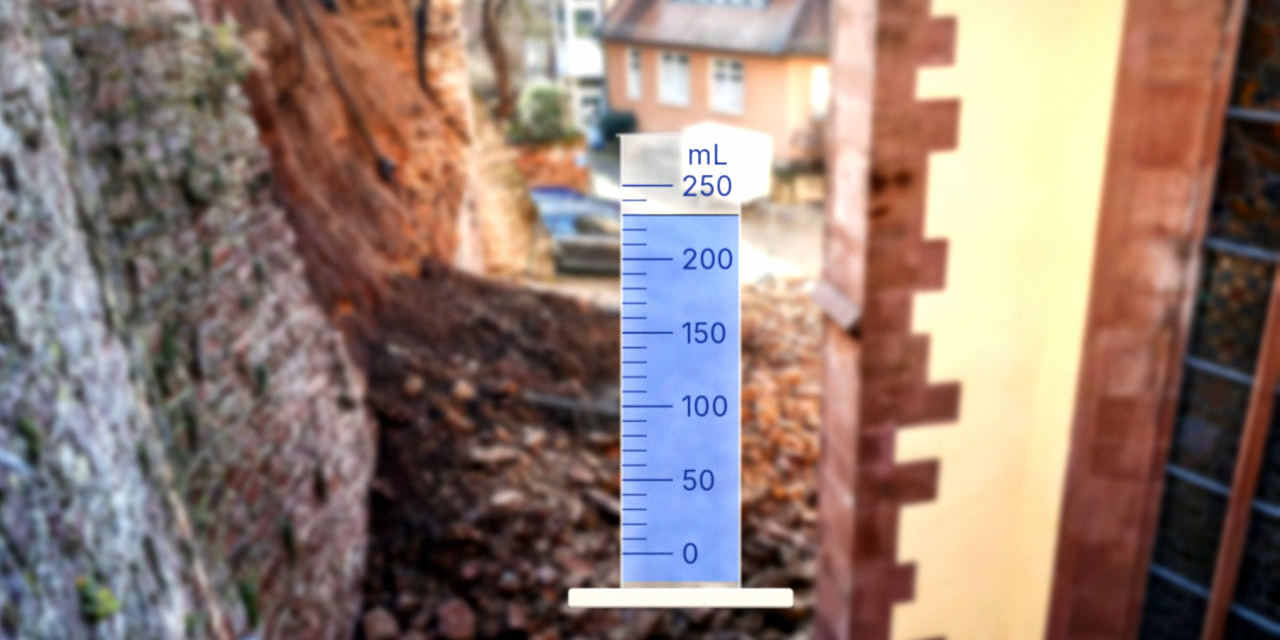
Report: 230 mL
